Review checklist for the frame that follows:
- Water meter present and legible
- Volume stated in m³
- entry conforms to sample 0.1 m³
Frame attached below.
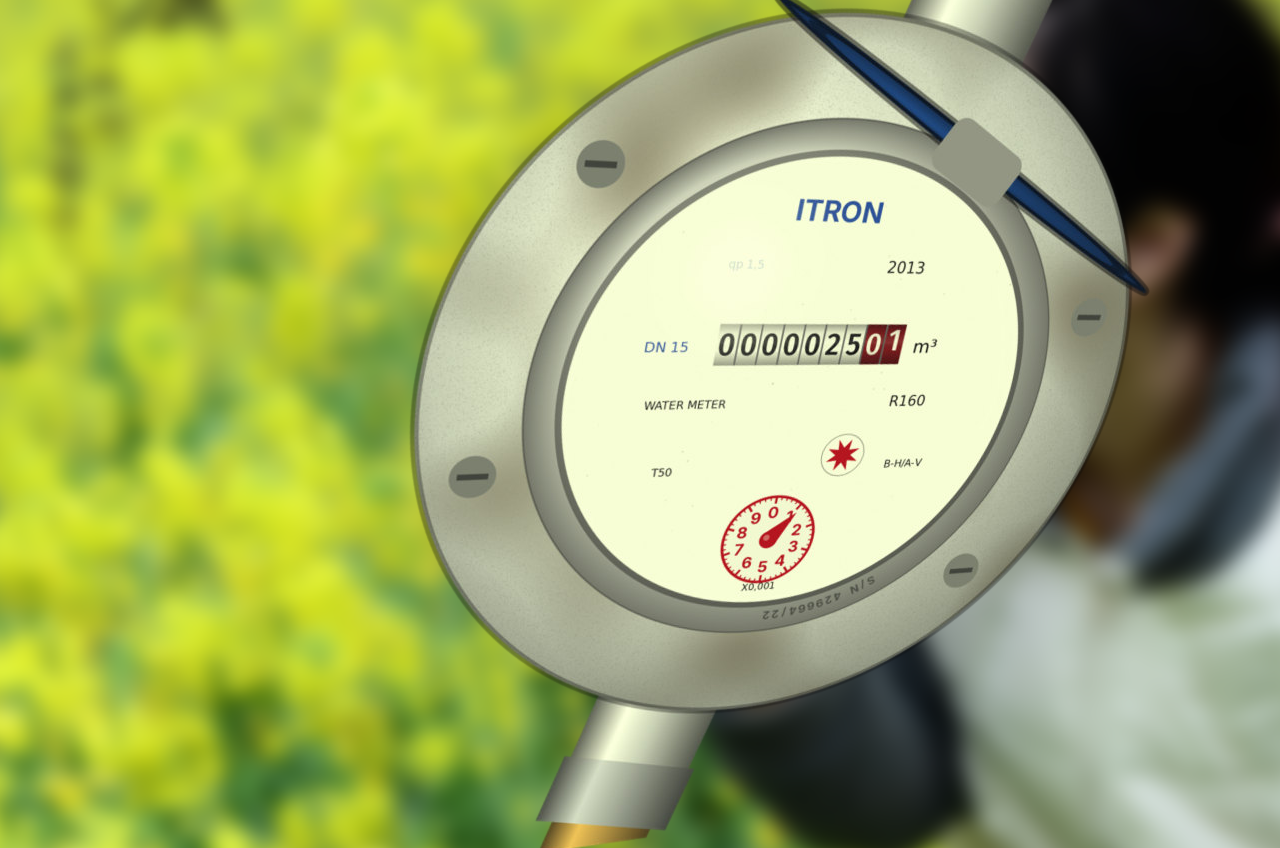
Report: 25.011 m³
